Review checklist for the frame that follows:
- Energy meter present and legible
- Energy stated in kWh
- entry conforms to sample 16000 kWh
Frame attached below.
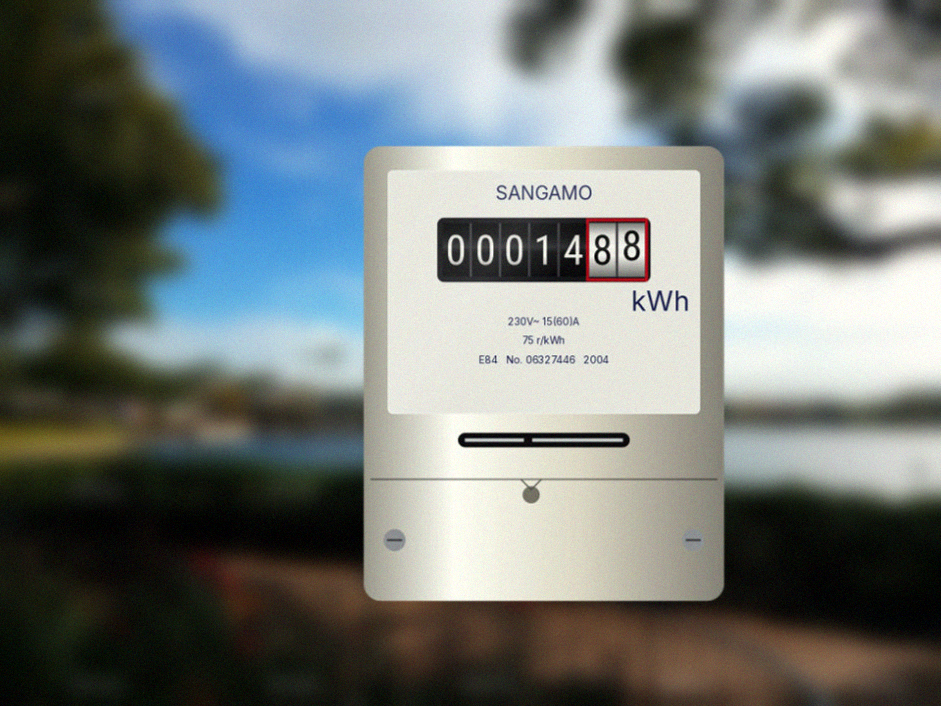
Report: 14.88 kWh
